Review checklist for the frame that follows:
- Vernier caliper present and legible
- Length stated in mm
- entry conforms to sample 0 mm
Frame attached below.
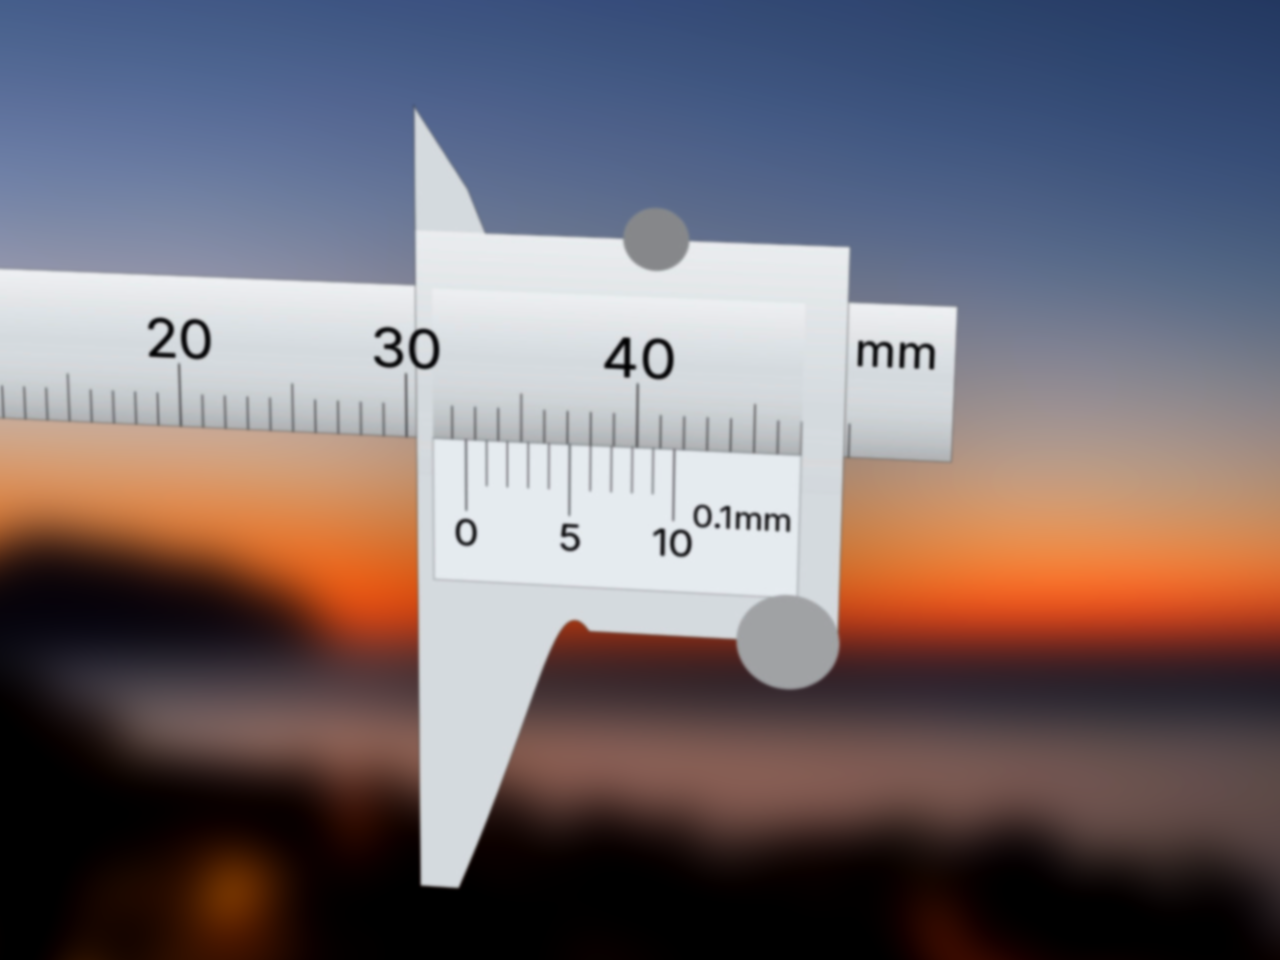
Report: 32.6 mm
